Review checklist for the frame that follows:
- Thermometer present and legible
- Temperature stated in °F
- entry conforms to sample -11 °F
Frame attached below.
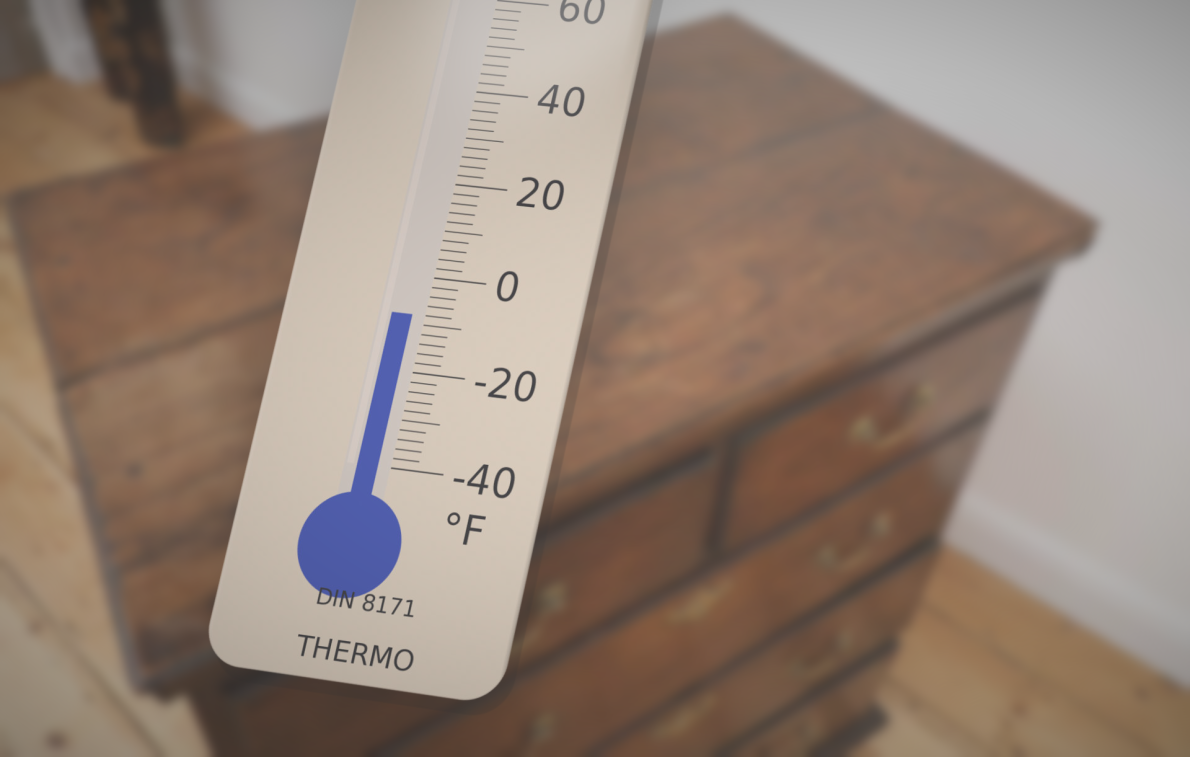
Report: -8 °F
